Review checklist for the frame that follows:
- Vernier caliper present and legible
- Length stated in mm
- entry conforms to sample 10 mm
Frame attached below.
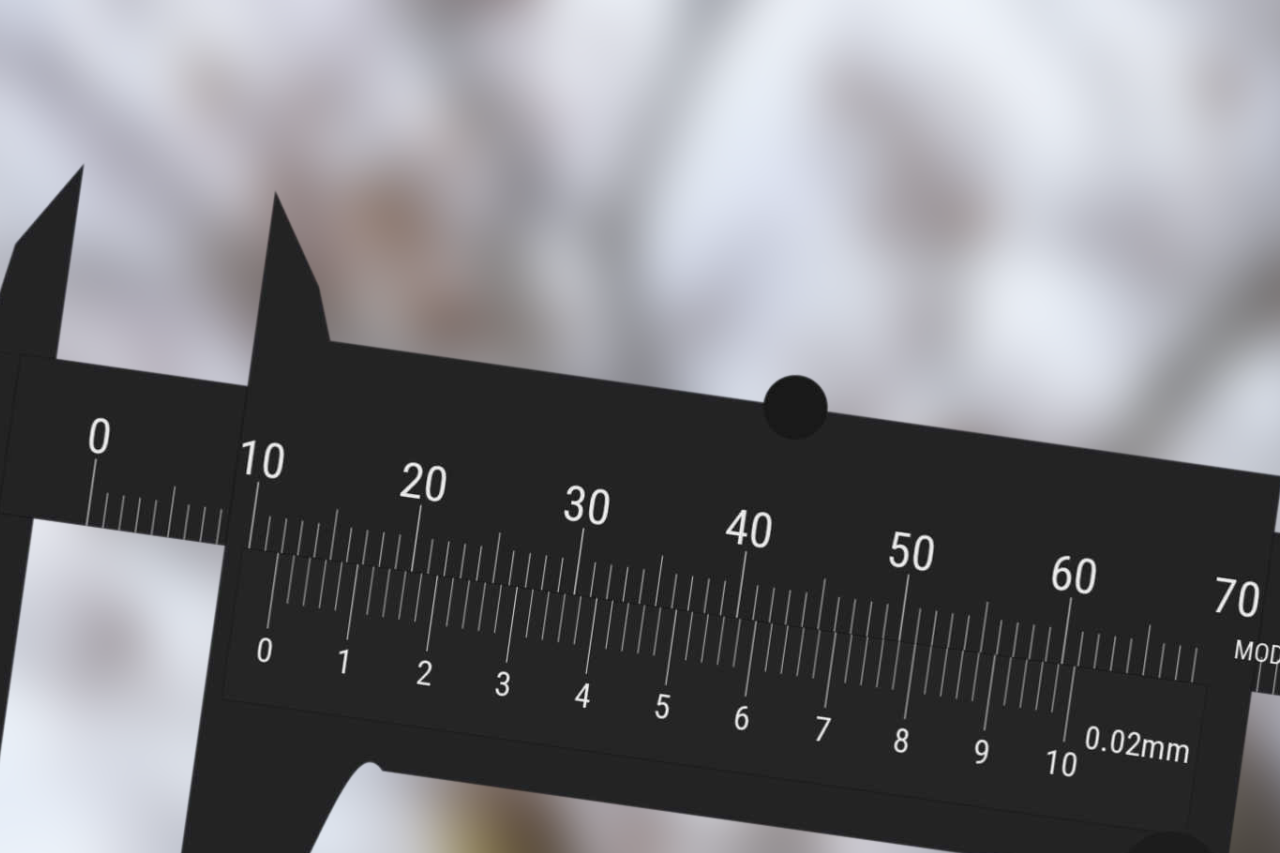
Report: 11.8 mm
